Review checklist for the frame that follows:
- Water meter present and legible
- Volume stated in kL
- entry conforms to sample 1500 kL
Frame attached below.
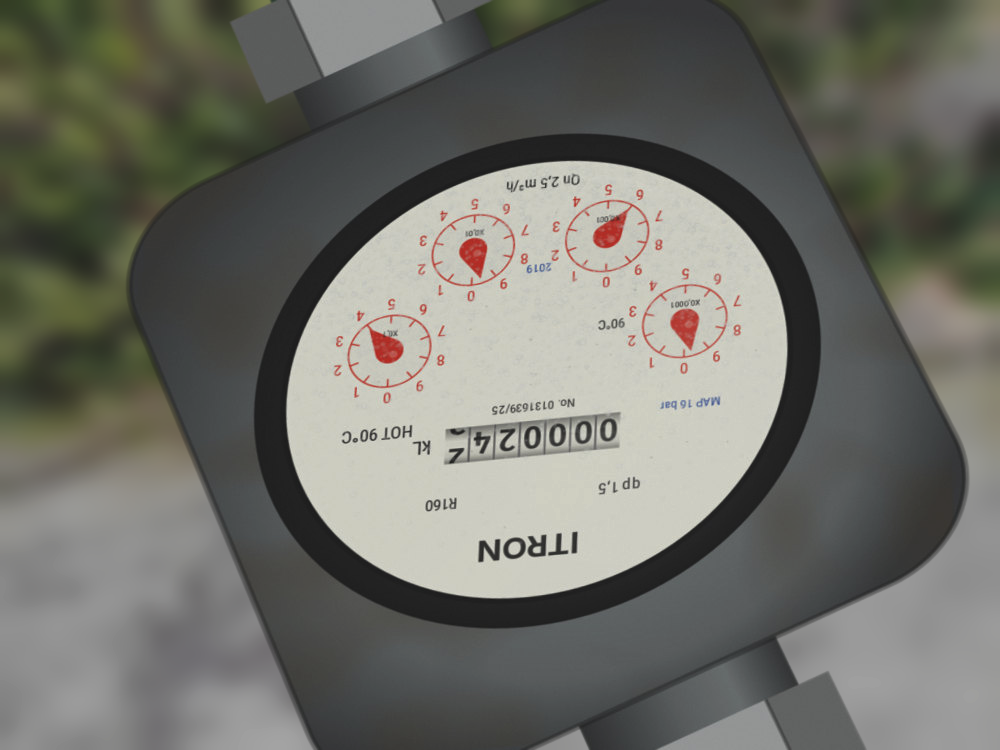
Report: 242.3959 kL
